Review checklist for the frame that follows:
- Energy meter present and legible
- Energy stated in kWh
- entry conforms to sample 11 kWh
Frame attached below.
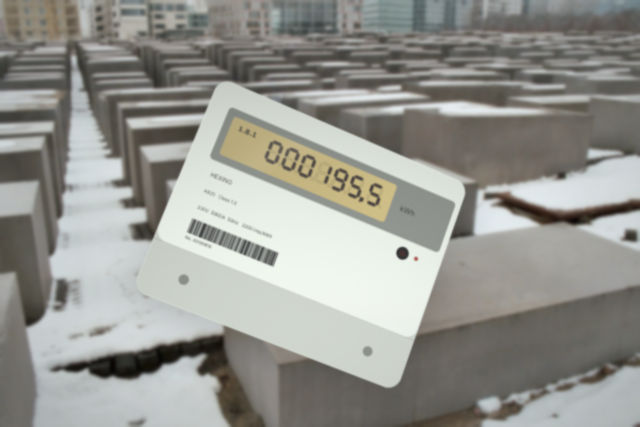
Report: 195.5 kWh
